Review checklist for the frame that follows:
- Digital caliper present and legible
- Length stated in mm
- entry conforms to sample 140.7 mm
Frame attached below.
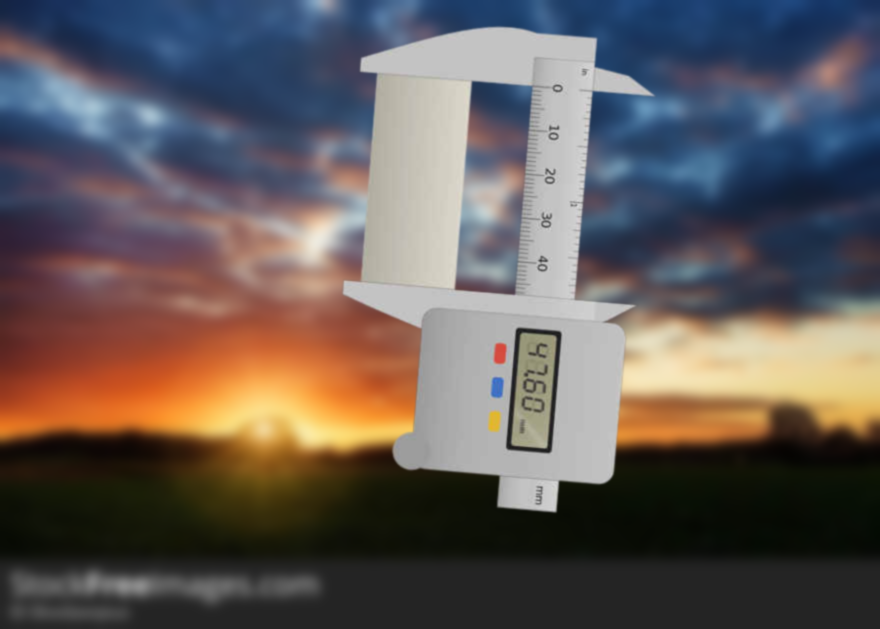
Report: 47.60 mm
